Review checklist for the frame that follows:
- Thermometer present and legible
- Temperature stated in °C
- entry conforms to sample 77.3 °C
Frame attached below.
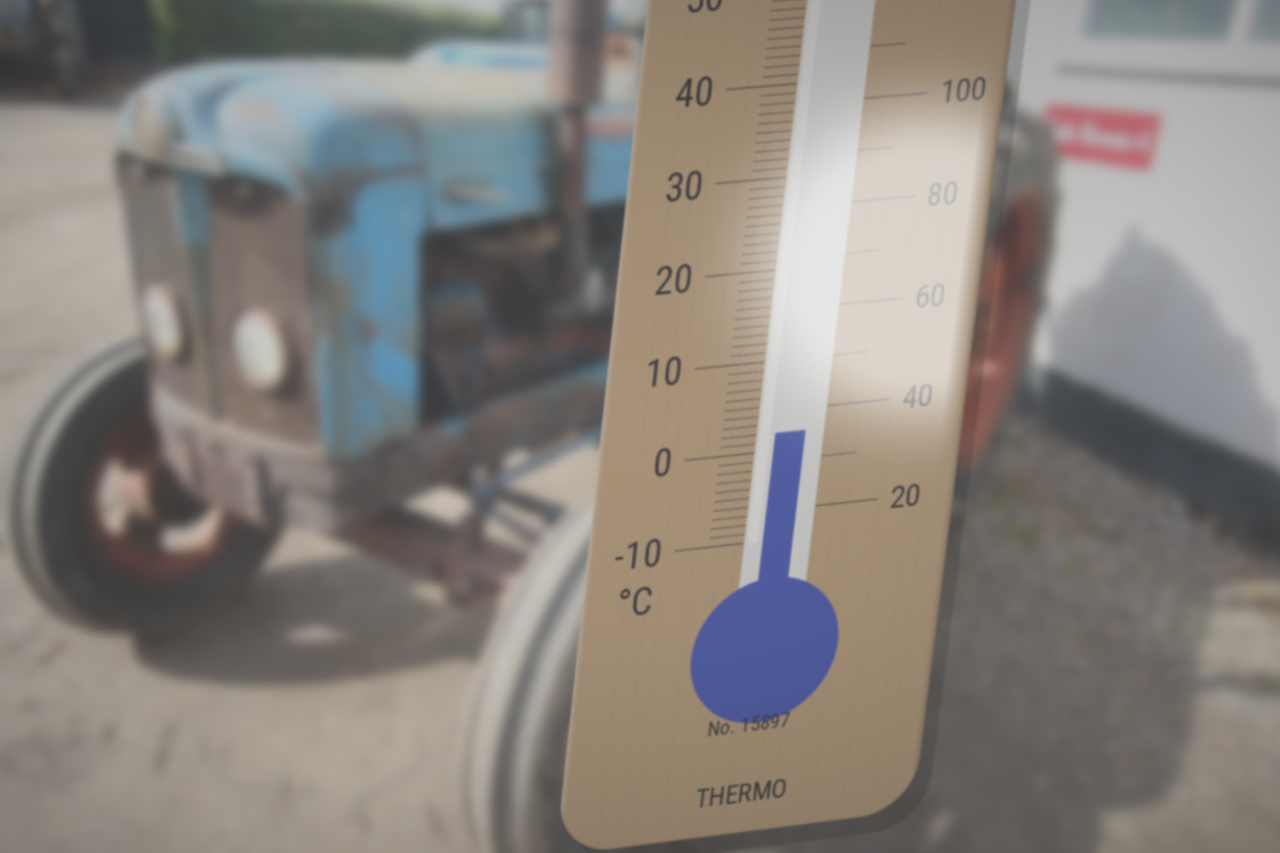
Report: 2 °C
